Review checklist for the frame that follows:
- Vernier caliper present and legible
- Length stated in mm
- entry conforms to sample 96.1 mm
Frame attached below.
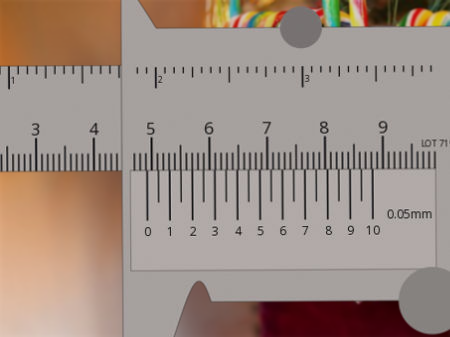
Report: 49.2 mm
